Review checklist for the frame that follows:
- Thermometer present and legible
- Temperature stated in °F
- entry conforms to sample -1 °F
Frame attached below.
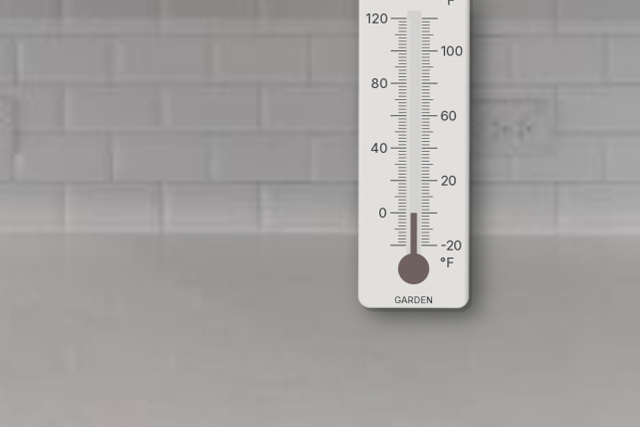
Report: 0 °F
